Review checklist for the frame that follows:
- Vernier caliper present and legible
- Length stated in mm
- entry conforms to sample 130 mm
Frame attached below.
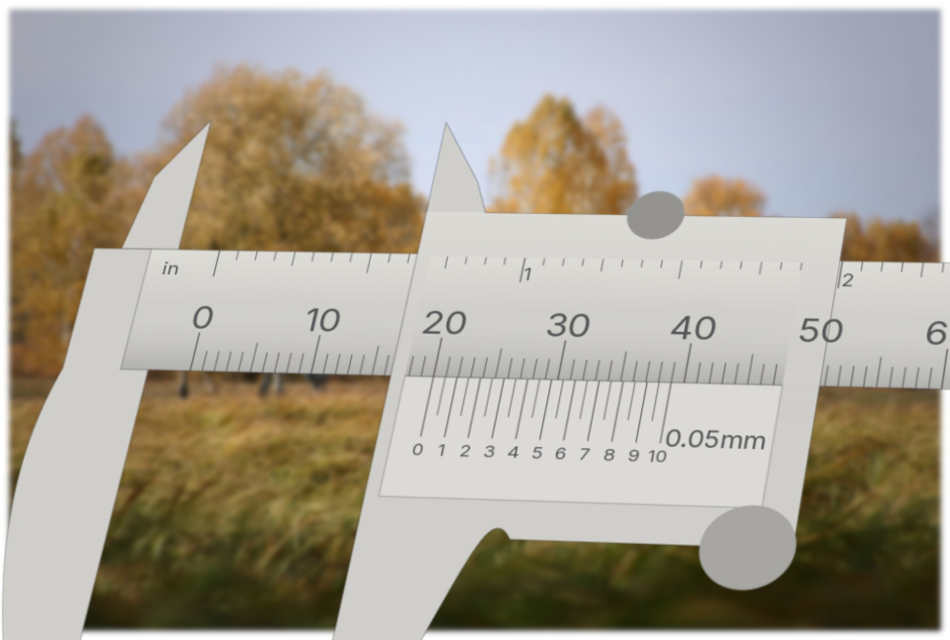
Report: 20.0 mm
